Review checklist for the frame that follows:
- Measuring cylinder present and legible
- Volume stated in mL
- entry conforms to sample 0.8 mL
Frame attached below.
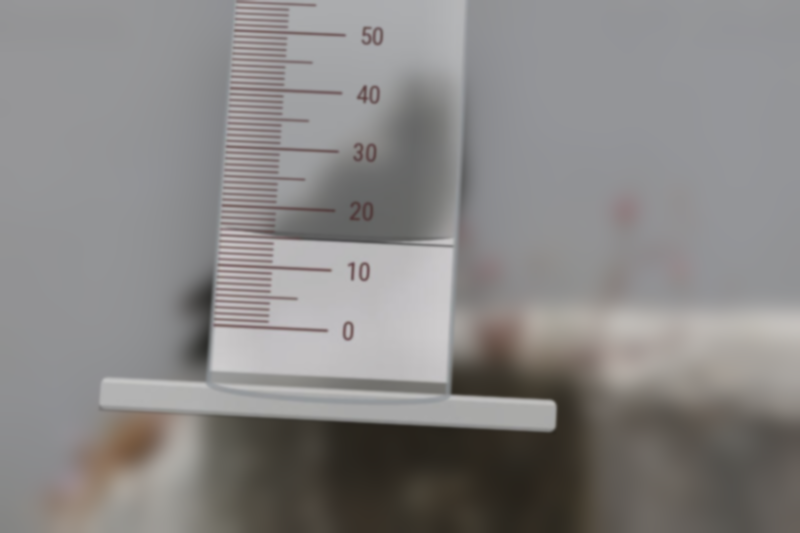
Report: 15 mL
